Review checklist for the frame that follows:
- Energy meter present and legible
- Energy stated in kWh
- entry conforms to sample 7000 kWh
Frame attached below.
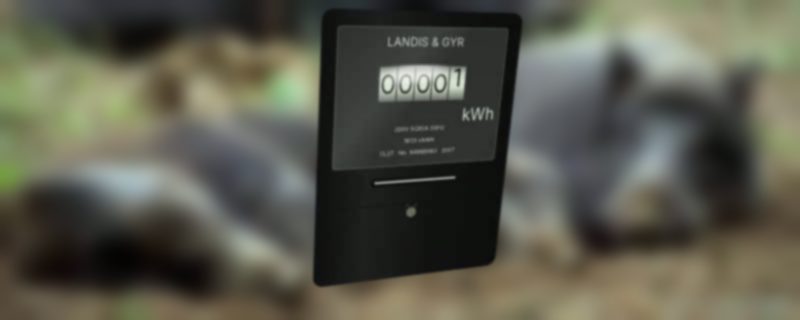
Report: 1 kWh
